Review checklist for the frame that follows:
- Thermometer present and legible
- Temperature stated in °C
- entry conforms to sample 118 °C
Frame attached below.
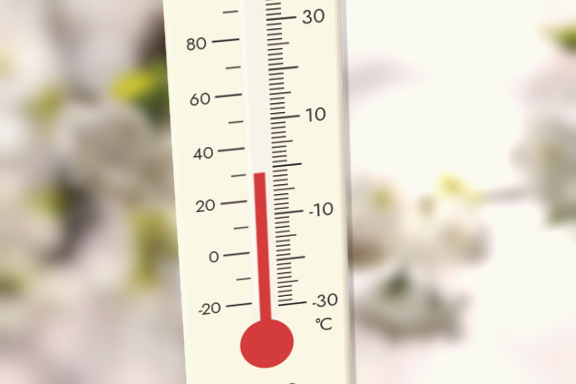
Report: -1 °C
